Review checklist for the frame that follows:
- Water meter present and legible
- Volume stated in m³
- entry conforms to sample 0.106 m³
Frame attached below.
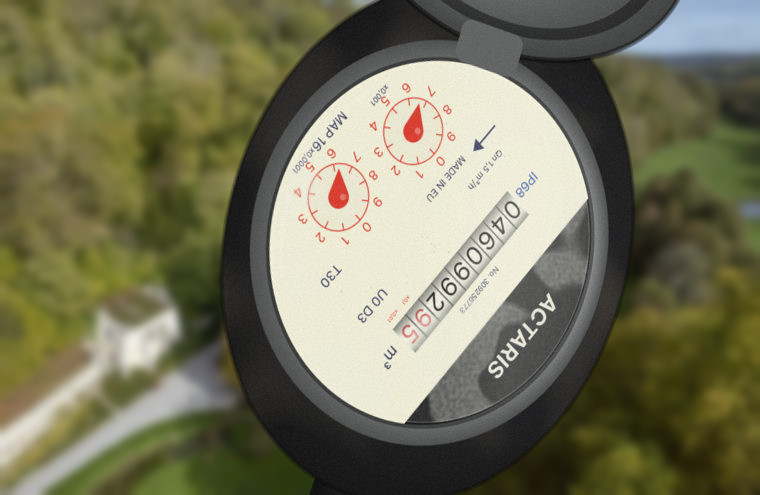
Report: 460992.9566 m³
